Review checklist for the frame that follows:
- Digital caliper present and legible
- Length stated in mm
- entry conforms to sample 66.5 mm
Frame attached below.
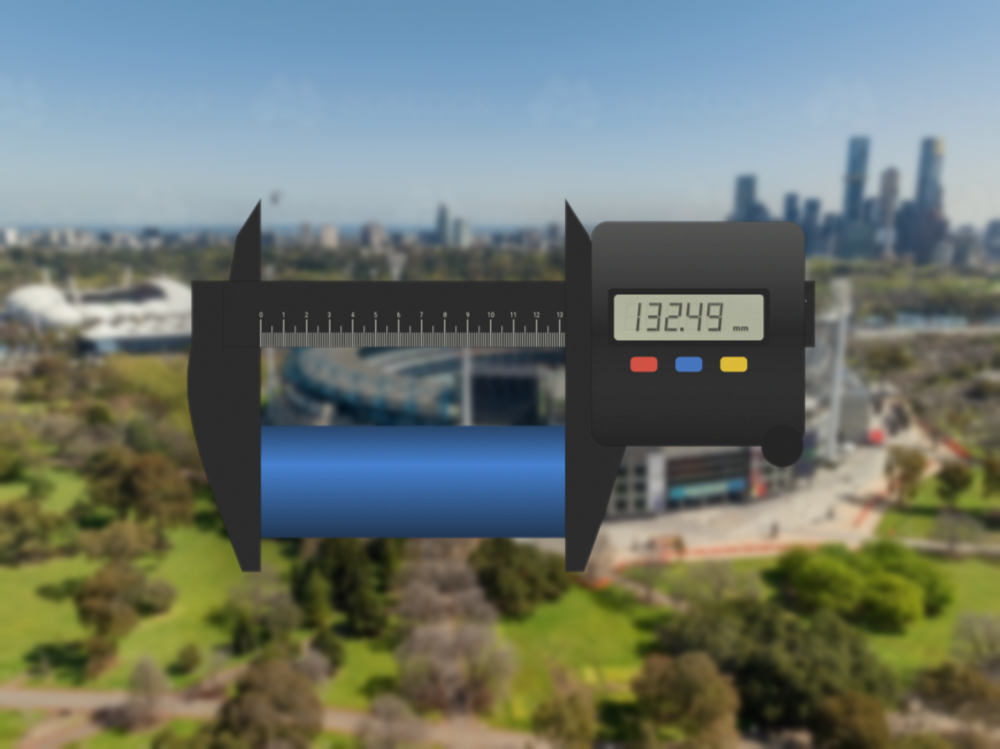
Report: 132.49 mm
